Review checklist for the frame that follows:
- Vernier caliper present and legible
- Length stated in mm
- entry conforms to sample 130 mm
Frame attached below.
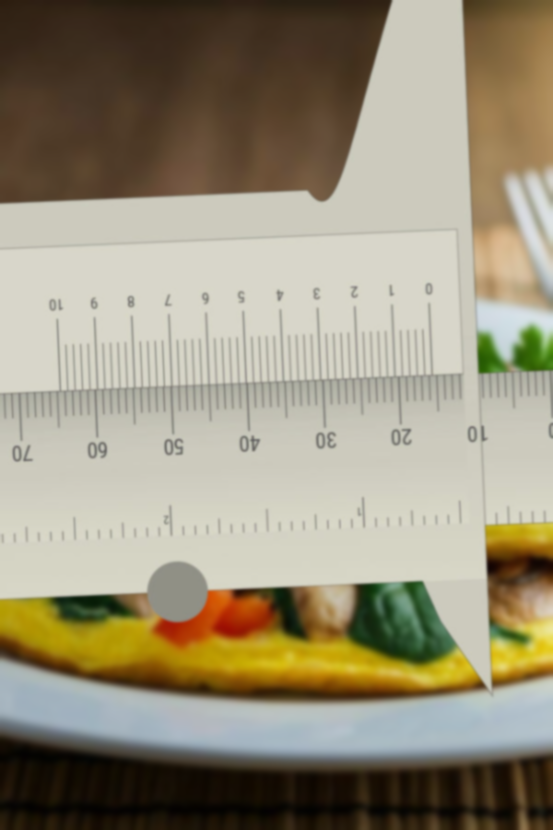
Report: 15.6 mm
